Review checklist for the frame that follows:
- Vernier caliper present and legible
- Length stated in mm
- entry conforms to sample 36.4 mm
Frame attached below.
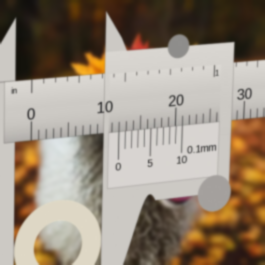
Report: 12.0 mm
